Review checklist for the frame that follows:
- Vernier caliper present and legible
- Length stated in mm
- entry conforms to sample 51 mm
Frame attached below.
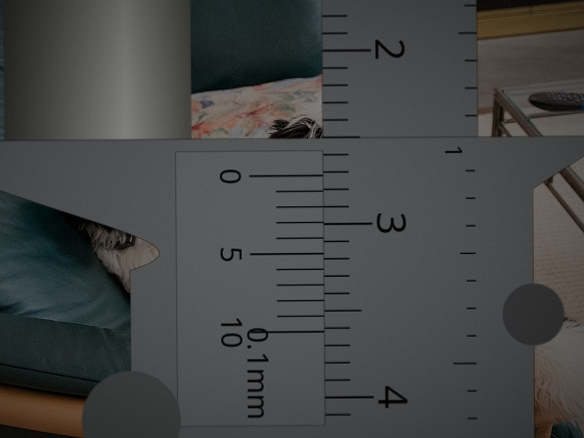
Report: 27.2 mm
